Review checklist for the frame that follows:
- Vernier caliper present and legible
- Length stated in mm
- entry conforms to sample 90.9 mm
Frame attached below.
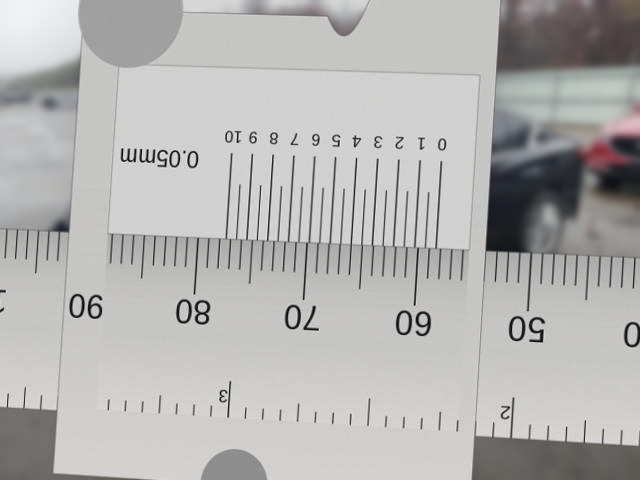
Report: 58.4 mm
